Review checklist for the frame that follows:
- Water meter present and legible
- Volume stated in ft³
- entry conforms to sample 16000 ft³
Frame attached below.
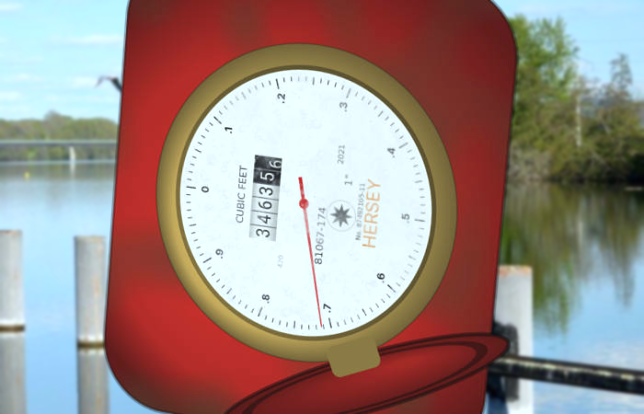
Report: 346355.71 ft³
